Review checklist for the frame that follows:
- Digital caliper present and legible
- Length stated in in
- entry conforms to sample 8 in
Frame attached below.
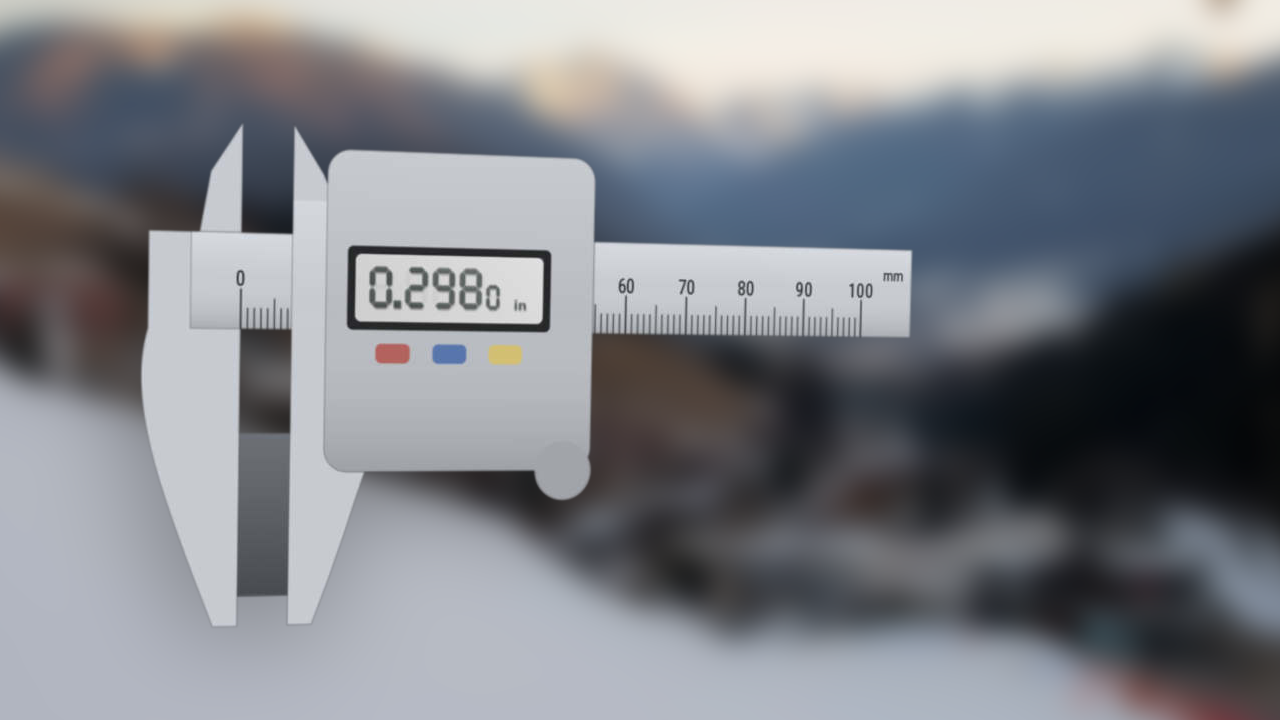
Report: 0.2980 in
